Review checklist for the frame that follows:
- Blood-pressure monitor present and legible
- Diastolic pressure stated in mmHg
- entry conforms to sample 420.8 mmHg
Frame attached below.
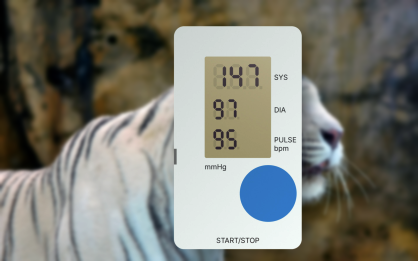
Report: 97 mmHg
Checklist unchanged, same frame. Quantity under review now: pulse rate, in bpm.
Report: 95 bpm
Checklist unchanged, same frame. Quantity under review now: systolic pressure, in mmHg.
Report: 147 mmHg
